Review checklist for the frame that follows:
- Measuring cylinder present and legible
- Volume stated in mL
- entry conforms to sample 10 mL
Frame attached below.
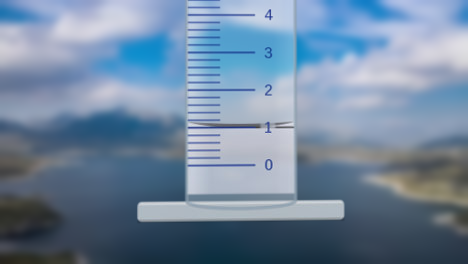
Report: 1 mL
